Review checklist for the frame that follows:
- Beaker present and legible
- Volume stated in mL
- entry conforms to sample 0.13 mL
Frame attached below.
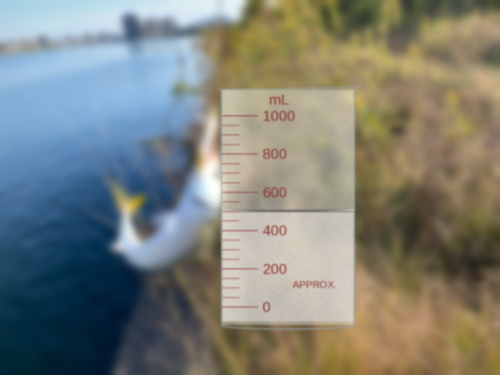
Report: 500 mL
